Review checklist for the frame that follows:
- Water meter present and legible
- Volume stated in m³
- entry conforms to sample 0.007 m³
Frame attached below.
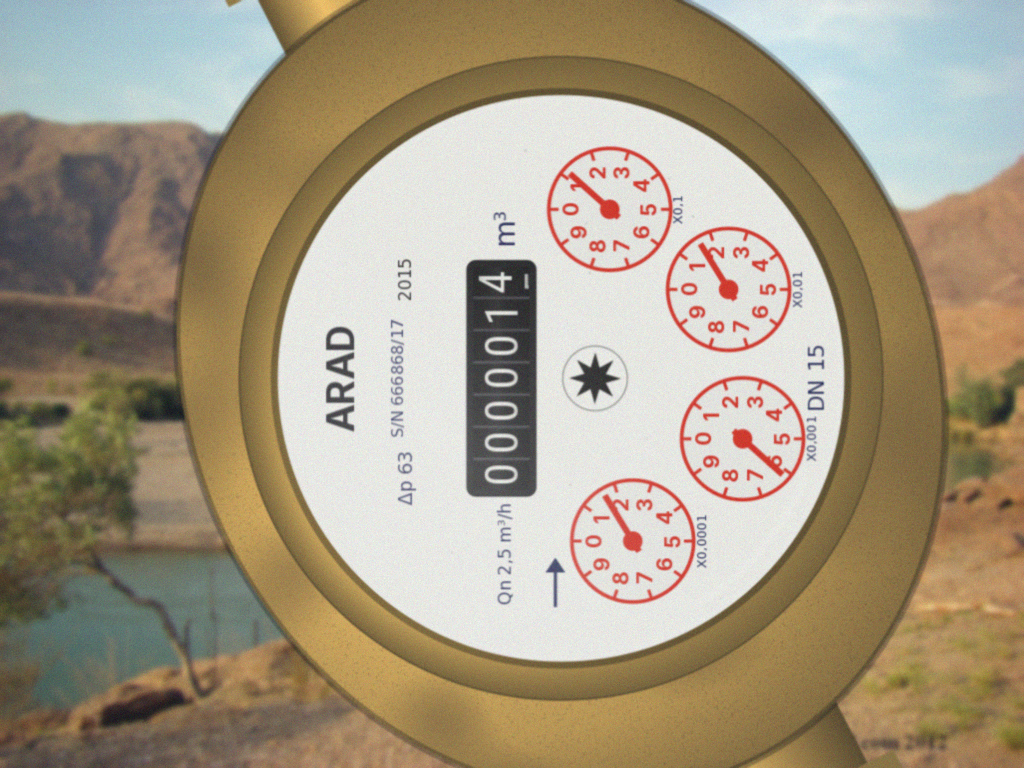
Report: 14.1161 m³
